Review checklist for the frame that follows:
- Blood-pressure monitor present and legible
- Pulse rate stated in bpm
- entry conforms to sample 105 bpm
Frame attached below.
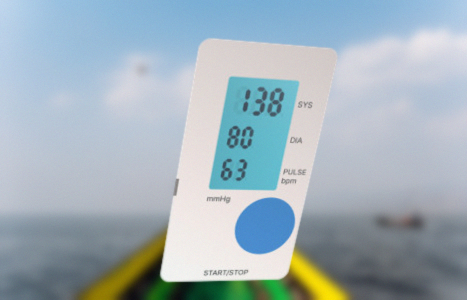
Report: 63 bpm
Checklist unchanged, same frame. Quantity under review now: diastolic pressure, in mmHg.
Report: 80 mmHg
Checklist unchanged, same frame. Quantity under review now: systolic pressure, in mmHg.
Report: 138 mmHg
